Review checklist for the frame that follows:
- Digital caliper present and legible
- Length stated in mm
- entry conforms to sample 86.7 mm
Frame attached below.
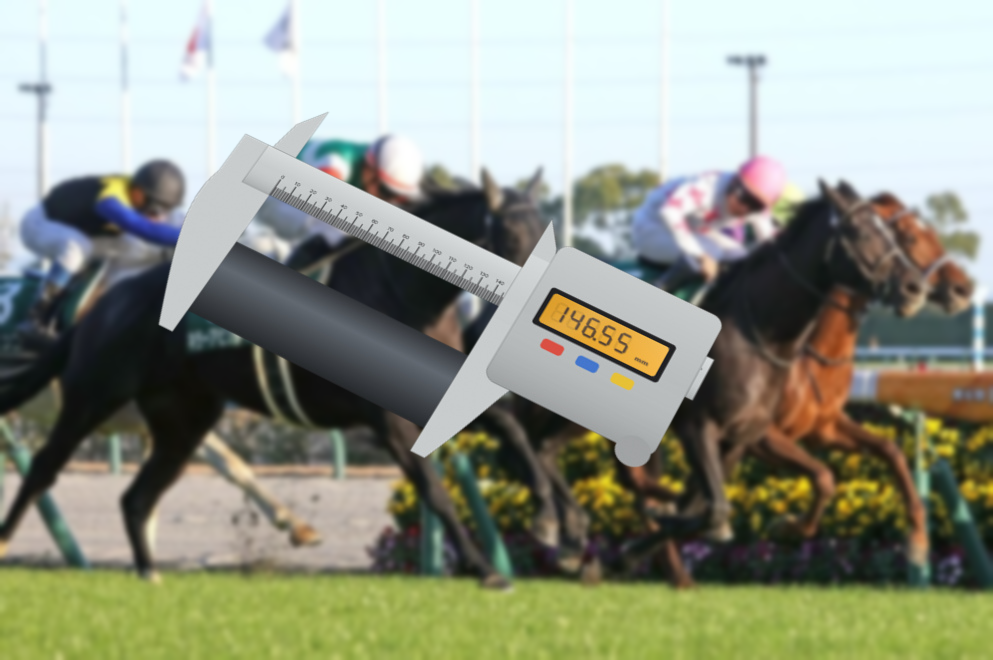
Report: 146.55 mm
